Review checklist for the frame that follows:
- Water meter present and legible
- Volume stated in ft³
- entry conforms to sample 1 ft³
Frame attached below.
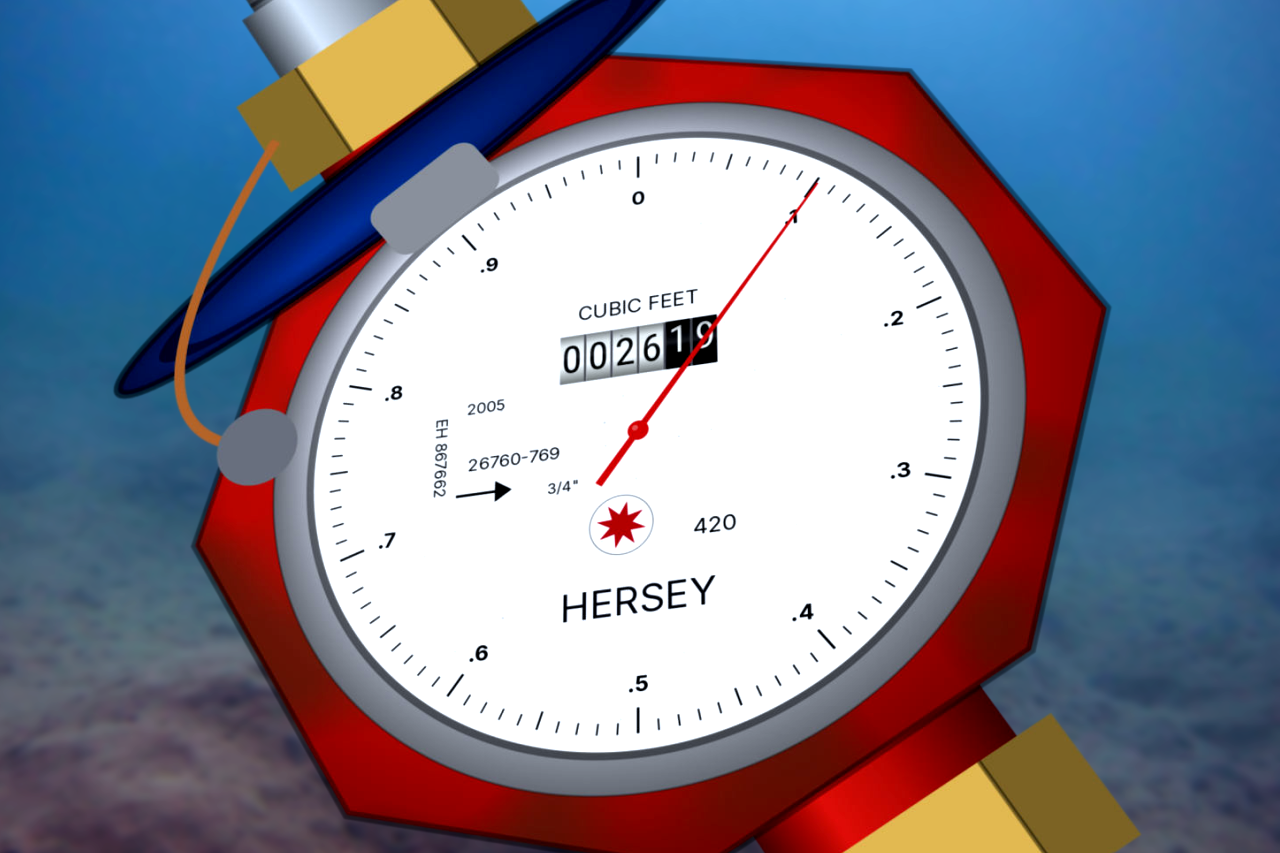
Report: 2619.10 ft³
